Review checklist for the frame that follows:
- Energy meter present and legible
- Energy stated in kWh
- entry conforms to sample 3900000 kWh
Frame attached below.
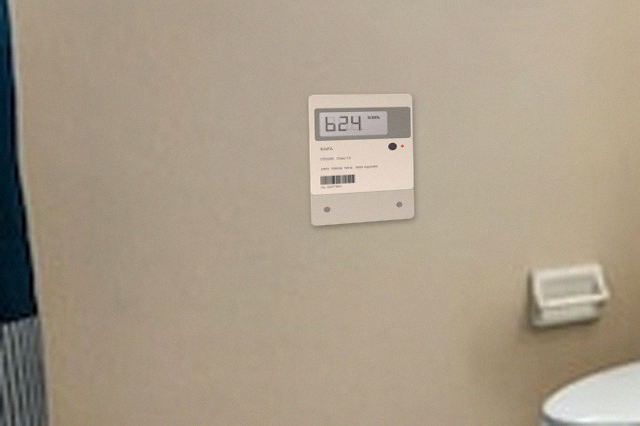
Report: 624 kWh
